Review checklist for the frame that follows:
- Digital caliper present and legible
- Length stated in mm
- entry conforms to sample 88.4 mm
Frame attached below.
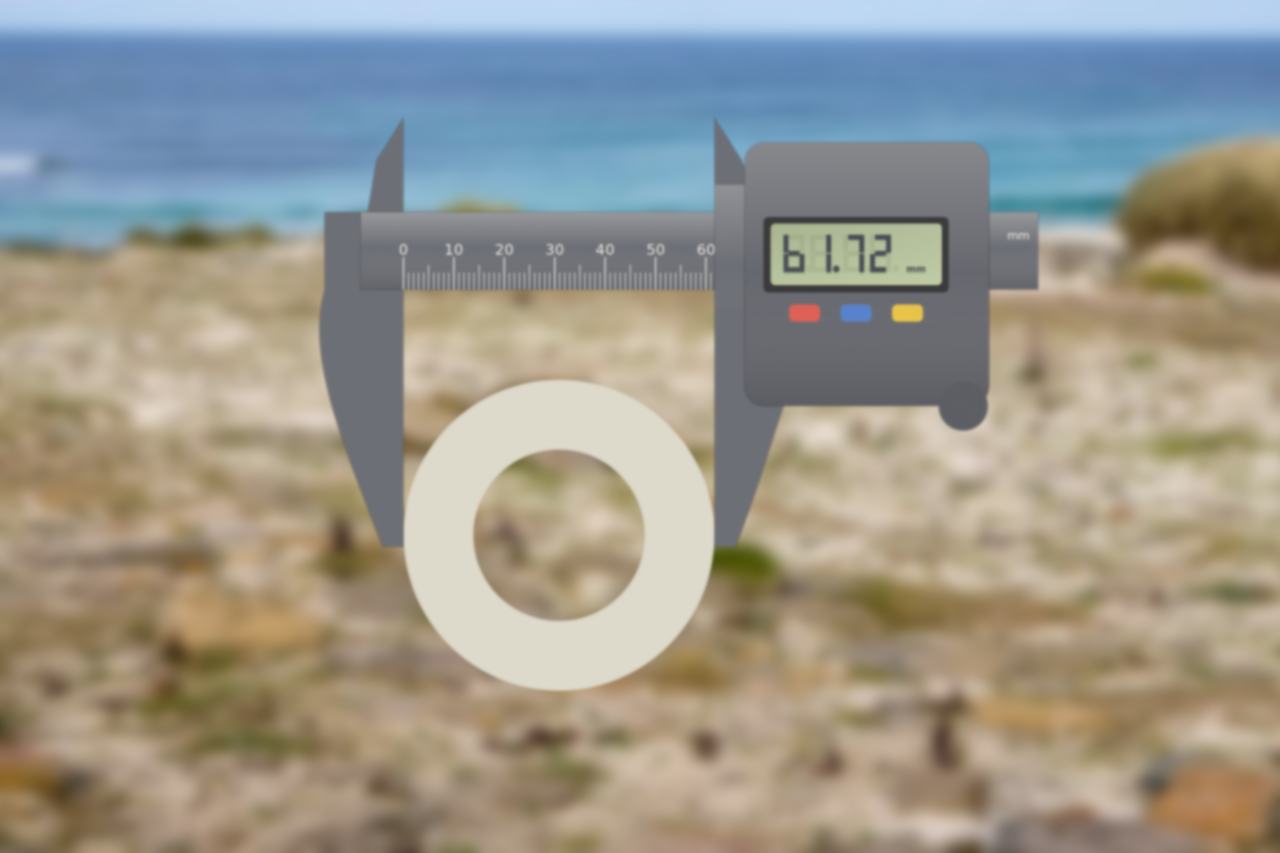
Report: 61.72 mm
